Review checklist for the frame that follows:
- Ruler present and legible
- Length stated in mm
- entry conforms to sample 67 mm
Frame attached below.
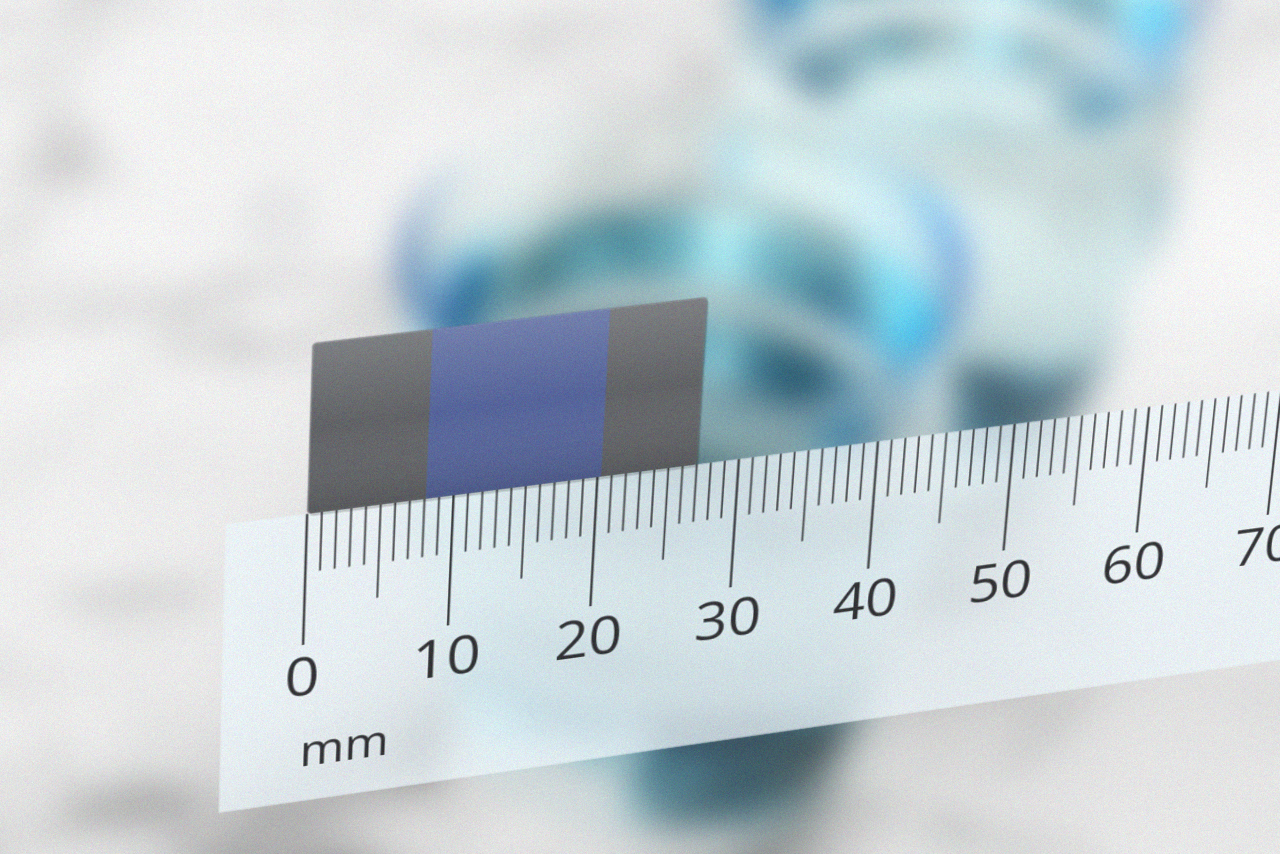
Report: 27 mm
